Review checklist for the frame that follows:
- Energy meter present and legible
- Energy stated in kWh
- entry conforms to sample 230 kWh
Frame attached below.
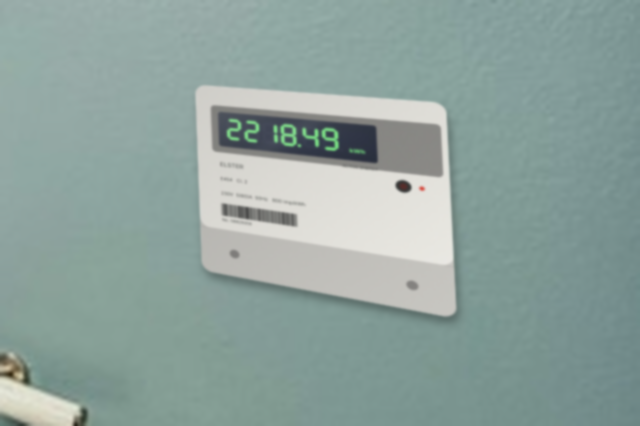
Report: 2218.49 kWh
